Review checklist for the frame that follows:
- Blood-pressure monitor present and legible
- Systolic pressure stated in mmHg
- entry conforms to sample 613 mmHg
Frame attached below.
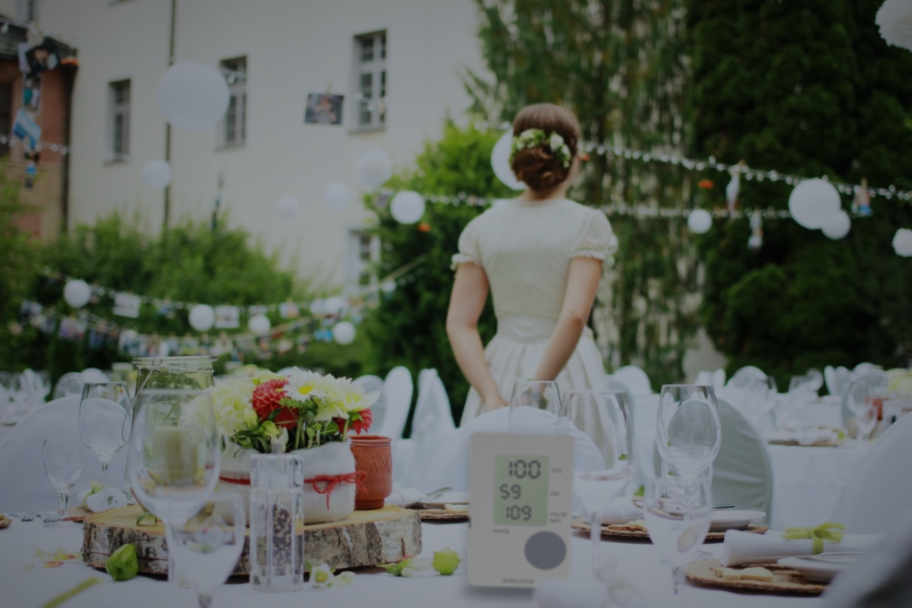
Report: 100 mmHg
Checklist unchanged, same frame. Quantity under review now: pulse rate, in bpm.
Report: 109 bpm
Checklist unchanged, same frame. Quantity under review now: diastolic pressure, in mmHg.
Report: 59 mmHg
